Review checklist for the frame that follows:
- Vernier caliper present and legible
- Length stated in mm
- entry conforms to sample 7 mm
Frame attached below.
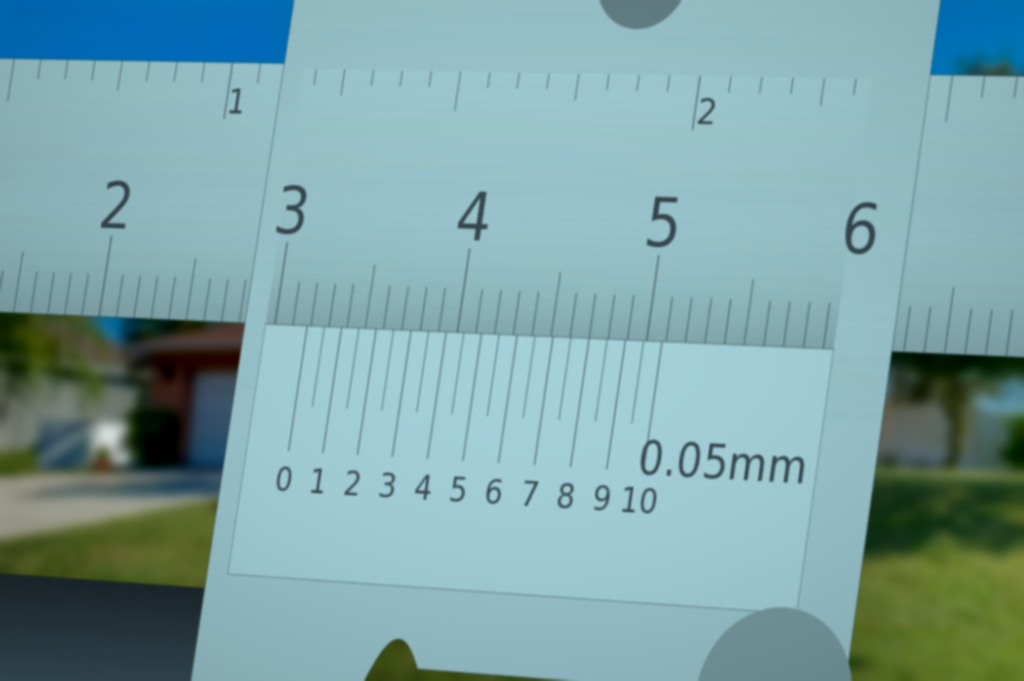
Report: 31.8 mm
